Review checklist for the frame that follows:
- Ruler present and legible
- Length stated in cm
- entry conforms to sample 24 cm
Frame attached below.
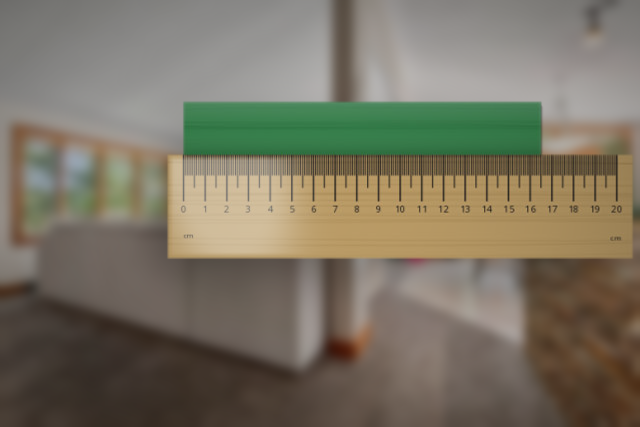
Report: 16.5 cm
